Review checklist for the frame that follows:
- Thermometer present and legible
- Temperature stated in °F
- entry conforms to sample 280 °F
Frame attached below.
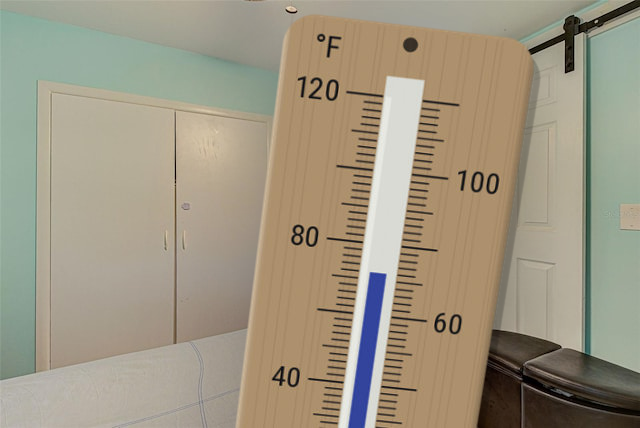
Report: 72 °F
